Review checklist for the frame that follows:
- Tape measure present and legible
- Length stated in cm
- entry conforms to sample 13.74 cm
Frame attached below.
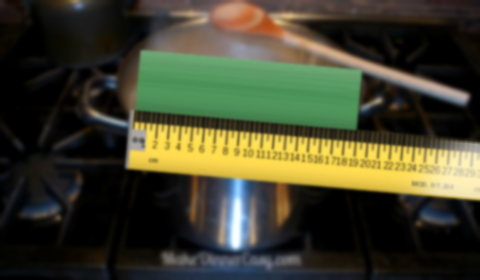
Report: 19 cm
